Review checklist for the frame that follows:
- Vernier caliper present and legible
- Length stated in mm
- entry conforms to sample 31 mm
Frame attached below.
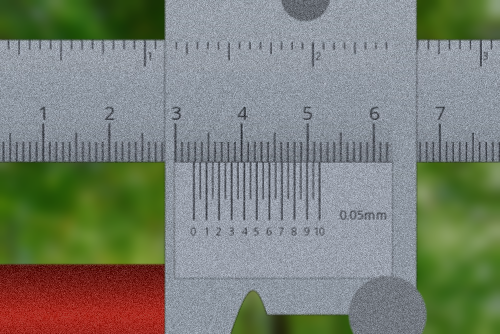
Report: 32.8 mm
